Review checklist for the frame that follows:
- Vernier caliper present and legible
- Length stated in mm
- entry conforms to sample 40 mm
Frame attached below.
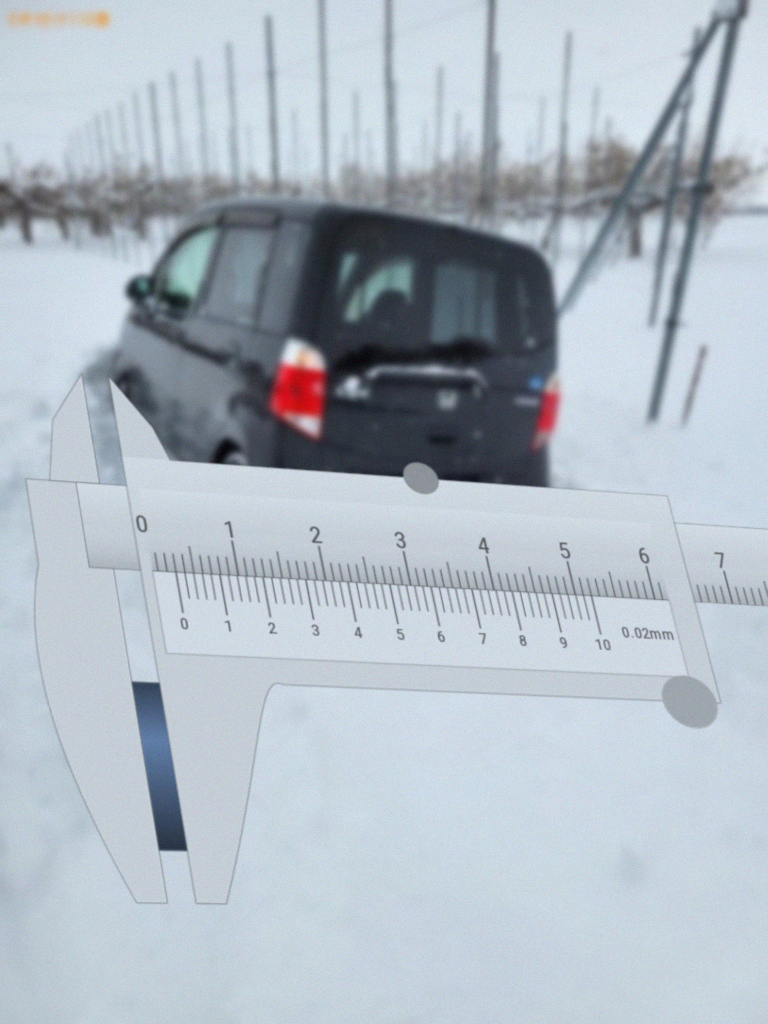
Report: 3.0 mm
